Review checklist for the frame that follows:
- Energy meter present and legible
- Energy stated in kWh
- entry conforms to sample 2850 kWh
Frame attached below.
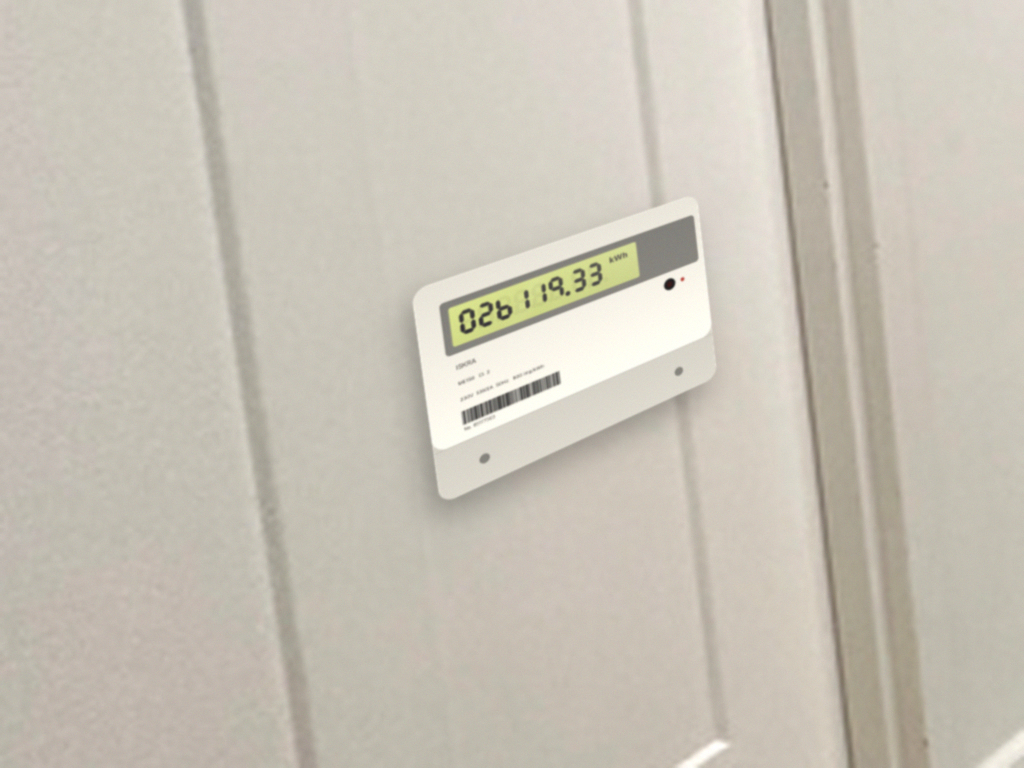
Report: 26119.33 kWh
